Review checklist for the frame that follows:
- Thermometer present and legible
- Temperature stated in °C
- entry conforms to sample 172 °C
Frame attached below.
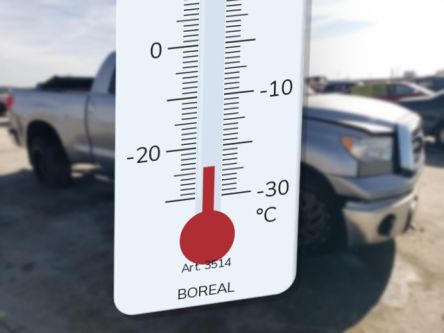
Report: -24 °C
